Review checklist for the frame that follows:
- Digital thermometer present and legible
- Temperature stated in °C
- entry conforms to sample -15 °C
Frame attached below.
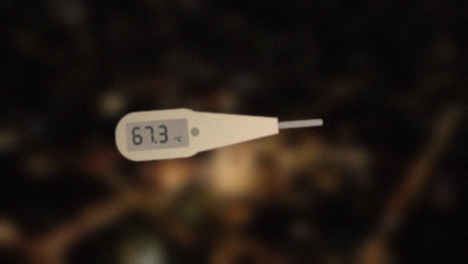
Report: 67.3 °C
